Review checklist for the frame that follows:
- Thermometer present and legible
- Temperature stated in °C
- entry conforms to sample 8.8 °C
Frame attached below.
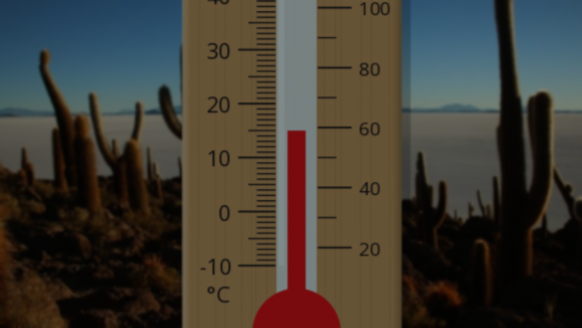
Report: 15 °C
